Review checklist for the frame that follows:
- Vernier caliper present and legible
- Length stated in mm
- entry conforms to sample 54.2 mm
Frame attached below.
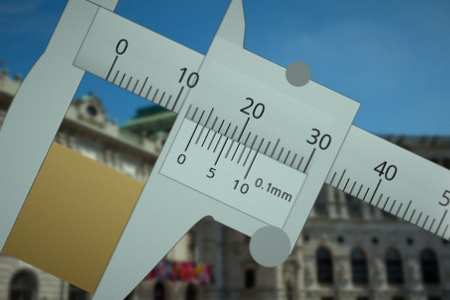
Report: 14.0 mm
